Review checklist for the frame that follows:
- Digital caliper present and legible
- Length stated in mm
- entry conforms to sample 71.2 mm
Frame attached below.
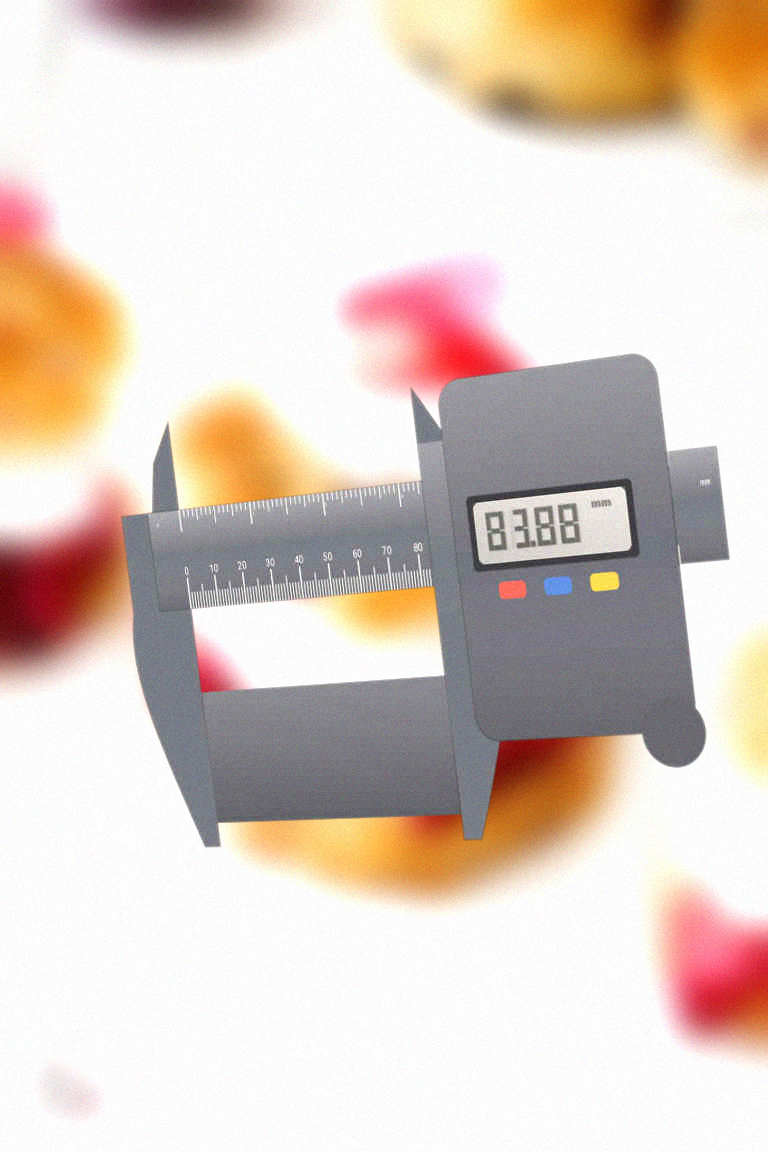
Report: 83.88 mm
